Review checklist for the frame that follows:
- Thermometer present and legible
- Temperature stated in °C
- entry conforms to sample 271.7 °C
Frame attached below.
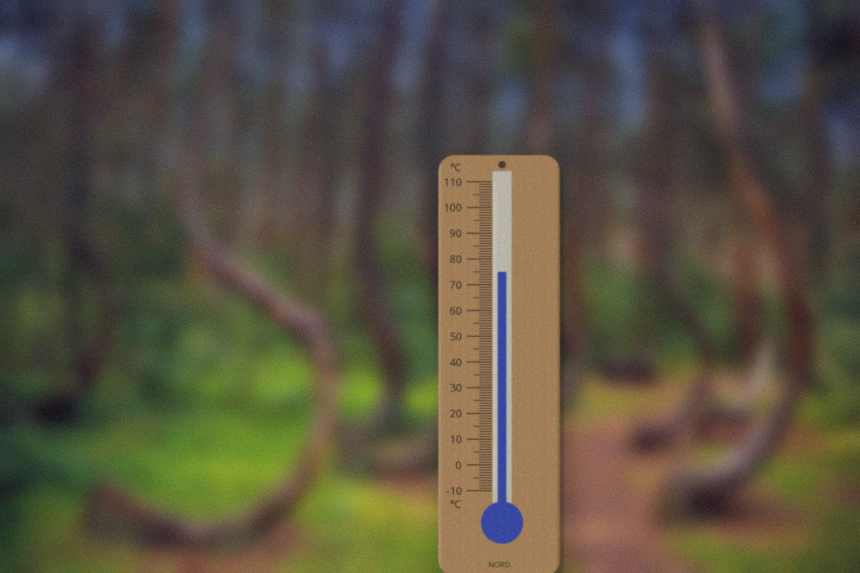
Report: 75 °C
